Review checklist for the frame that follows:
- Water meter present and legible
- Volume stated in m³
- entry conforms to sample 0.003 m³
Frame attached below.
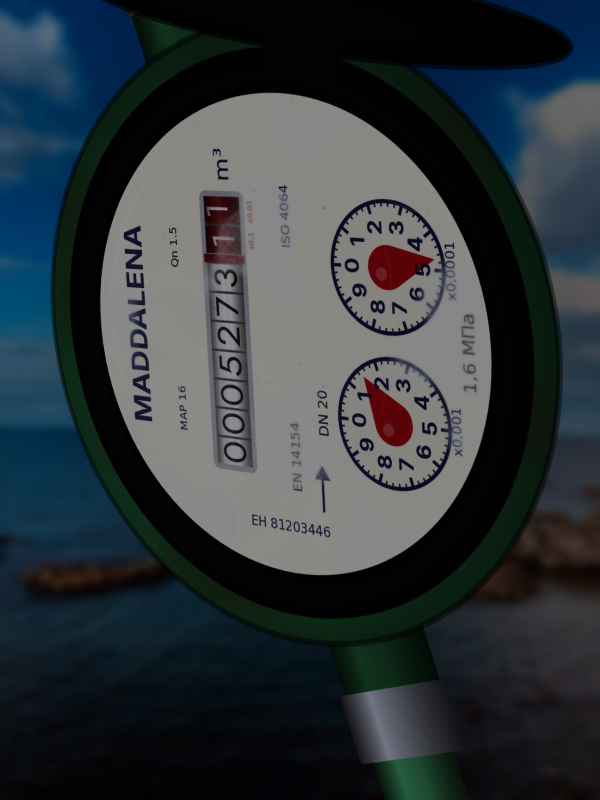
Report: 5273.1114 m³
